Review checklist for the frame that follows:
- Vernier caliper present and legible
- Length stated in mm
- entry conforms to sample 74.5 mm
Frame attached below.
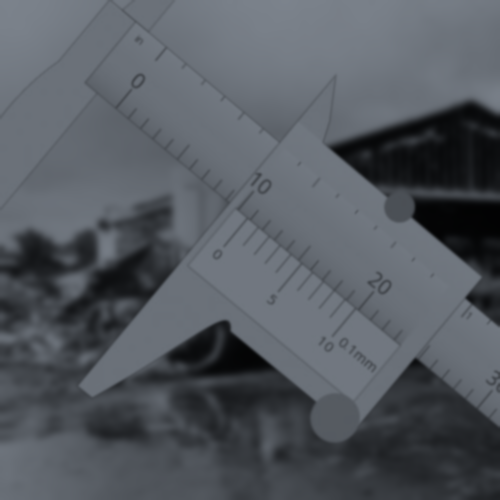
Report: 10.8 mm
